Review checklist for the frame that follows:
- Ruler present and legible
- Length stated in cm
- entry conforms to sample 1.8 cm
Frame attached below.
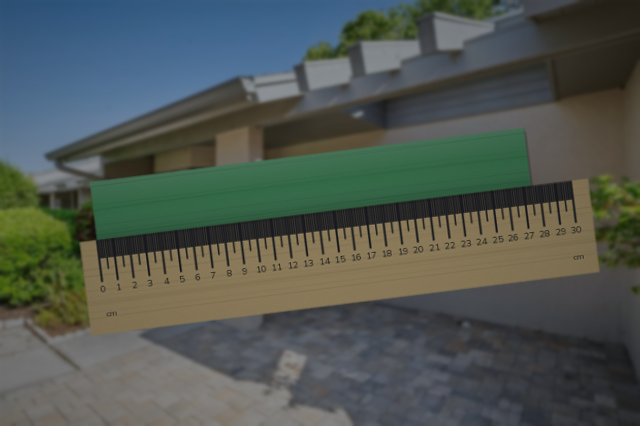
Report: 27.5 cm
